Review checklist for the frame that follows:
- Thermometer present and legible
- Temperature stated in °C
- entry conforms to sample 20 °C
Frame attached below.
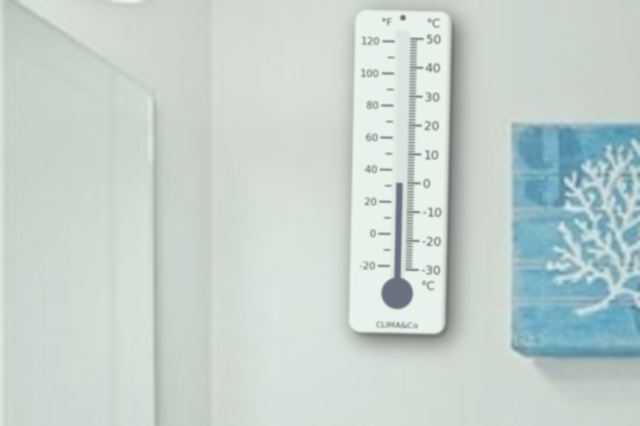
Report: 0 °C
